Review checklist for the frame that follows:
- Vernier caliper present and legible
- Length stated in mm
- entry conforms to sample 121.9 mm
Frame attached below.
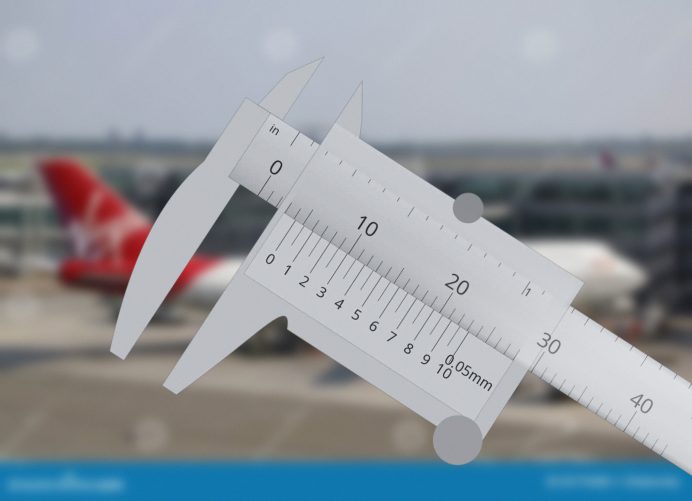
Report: 4.2 mm
